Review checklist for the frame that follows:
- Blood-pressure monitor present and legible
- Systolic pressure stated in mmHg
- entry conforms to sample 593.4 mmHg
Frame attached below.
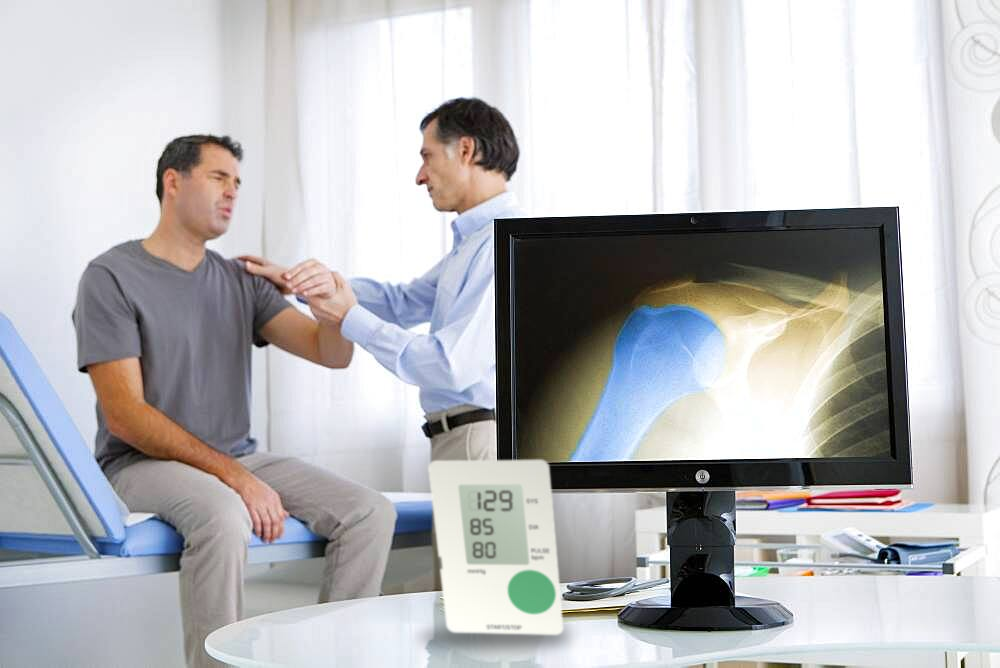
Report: 129 mmHg
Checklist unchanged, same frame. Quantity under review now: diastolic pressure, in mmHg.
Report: 85 mmHg
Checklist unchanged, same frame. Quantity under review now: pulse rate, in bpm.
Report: 80 bpm
